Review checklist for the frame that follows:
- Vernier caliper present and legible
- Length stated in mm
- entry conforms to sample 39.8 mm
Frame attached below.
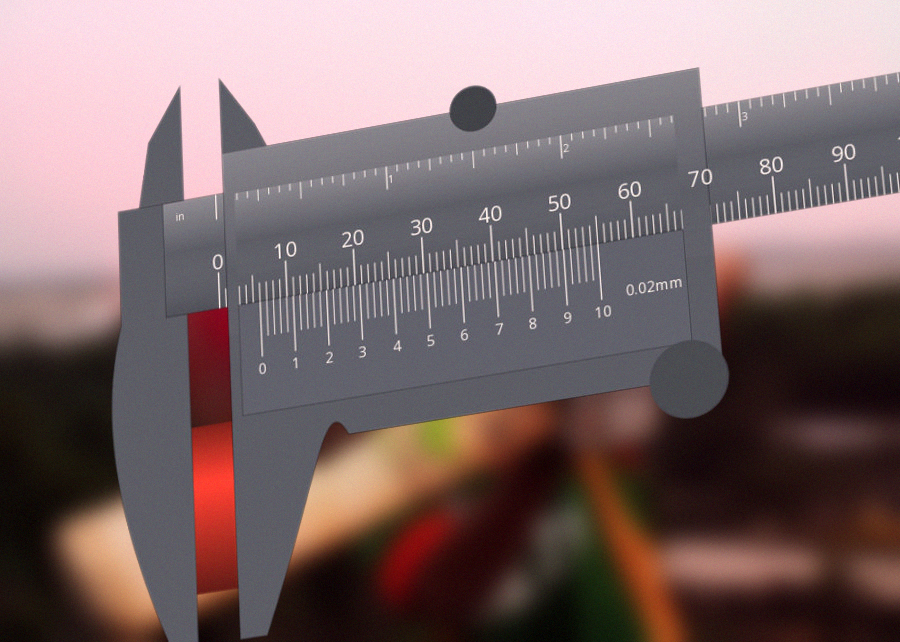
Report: 6.0 mm
